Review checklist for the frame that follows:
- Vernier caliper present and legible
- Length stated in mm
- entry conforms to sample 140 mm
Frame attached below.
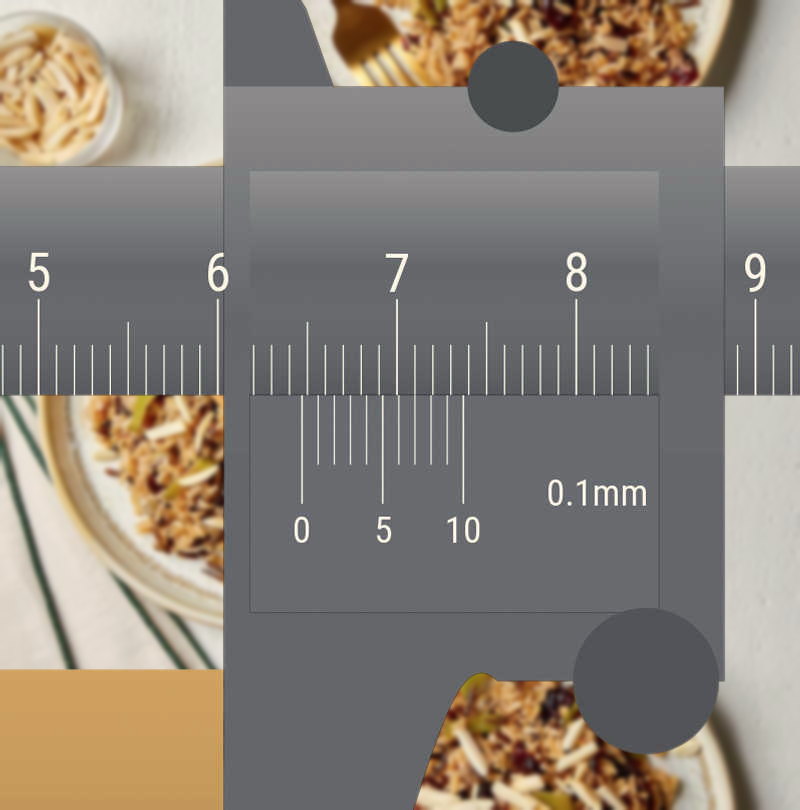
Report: 64.7 mm
